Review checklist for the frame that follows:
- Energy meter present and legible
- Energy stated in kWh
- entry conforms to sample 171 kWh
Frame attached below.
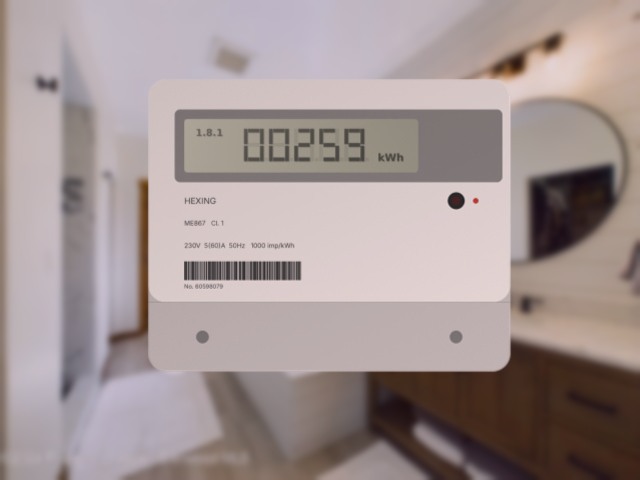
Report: 259 kWh
